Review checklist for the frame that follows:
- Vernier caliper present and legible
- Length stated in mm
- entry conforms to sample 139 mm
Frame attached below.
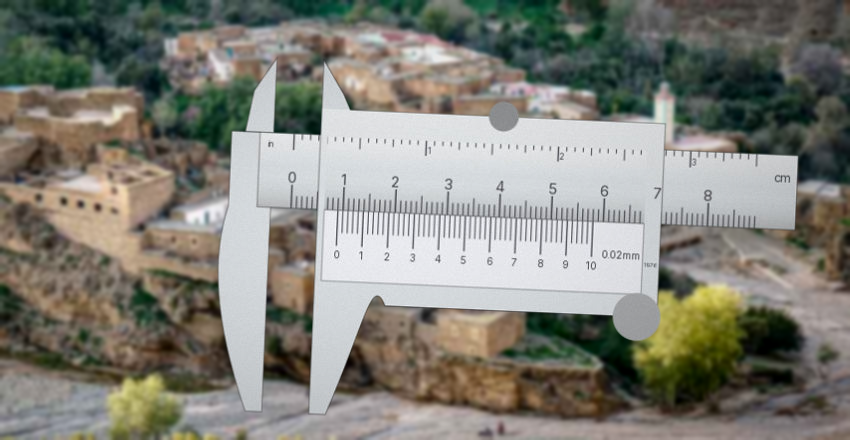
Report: 9.0 mm
